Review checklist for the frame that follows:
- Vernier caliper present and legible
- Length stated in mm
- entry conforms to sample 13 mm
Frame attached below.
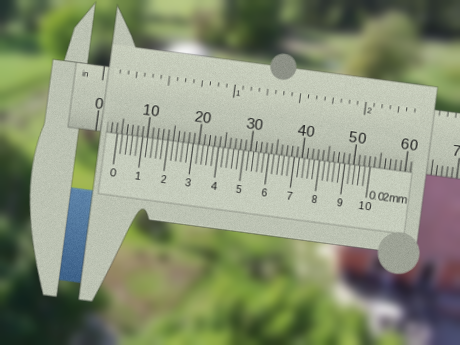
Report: 4.2 mm
